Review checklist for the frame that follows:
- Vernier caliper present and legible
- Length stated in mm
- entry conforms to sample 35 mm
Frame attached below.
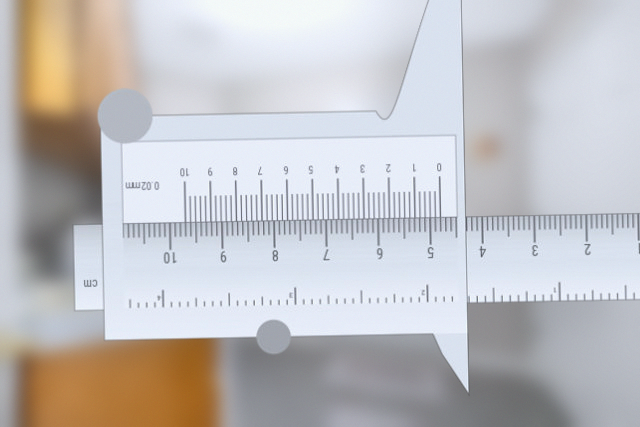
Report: 48.0 mm
